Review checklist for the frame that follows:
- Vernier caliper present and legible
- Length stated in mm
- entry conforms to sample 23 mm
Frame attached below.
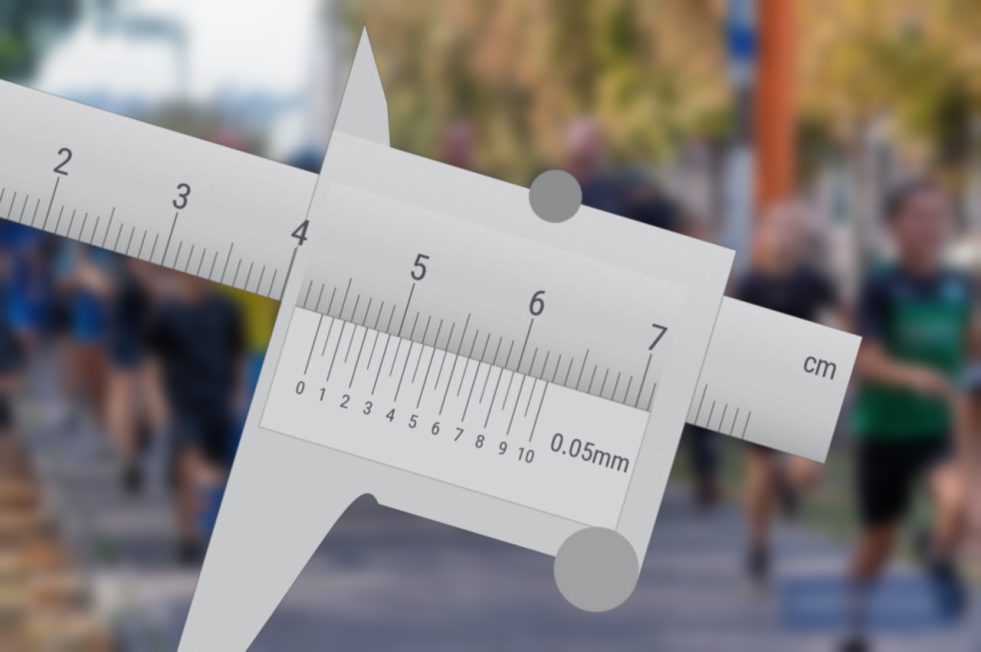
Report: 43.6 mm
